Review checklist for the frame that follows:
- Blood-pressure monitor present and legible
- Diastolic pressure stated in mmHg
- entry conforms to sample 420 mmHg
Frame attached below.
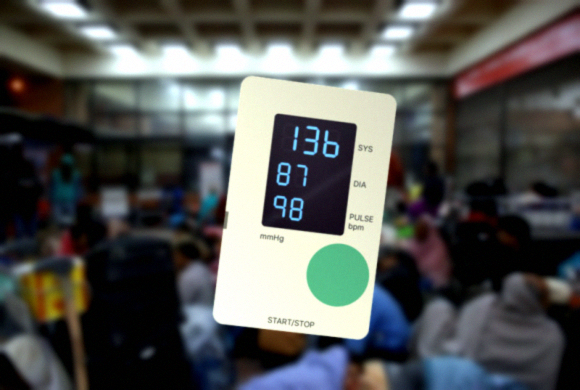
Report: 87 mmHg
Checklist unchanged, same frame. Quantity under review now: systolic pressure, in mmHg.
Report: 136 mmHg
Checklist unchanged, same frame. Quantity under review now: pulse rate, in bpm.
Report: 98 bpm
